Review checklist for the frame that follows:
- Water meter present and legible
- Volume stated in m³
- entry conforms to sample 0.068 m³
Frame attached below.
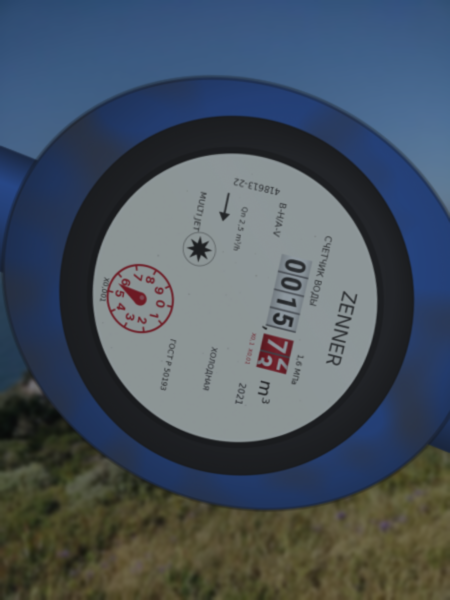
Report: 15.725 m³
